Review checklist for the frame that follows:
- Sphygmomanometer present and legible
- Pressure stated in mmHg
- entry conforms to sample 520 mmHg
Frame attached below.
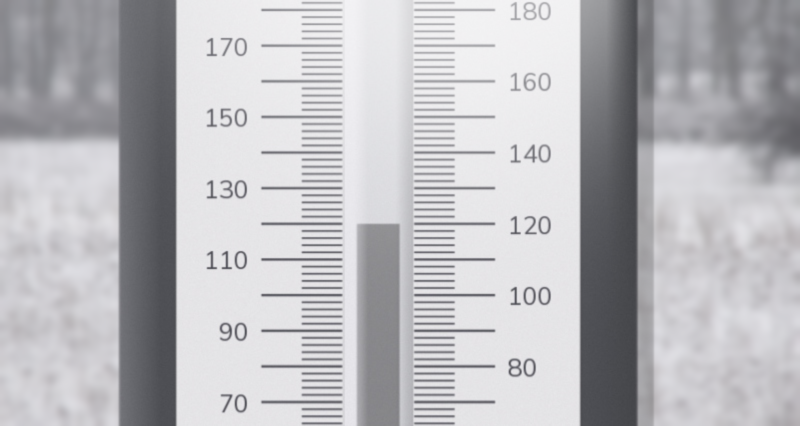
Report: 120 mmHg
